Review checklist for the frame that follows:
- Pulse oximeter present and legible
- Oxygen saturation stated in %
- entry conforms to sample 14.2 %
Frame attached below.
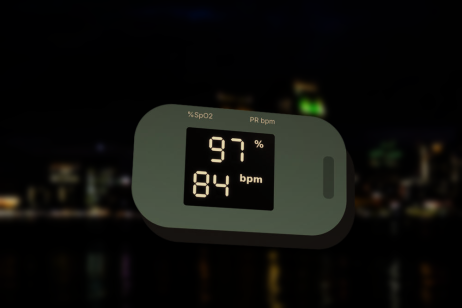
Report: 97 %
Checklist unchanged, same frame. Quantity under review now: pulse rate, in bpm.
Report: 84 bpm
